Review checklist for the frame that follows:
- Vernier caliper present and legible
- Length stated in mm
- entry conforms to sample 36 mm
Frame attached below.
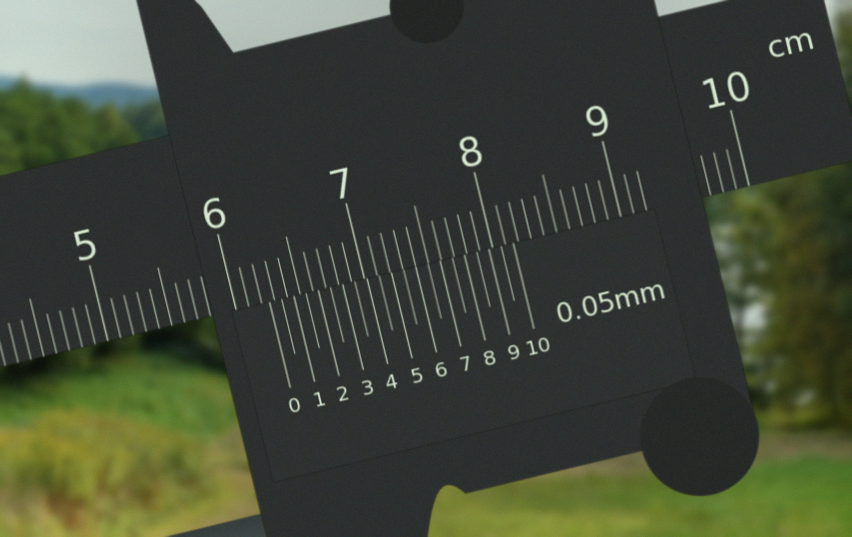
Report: 62.6 mm
